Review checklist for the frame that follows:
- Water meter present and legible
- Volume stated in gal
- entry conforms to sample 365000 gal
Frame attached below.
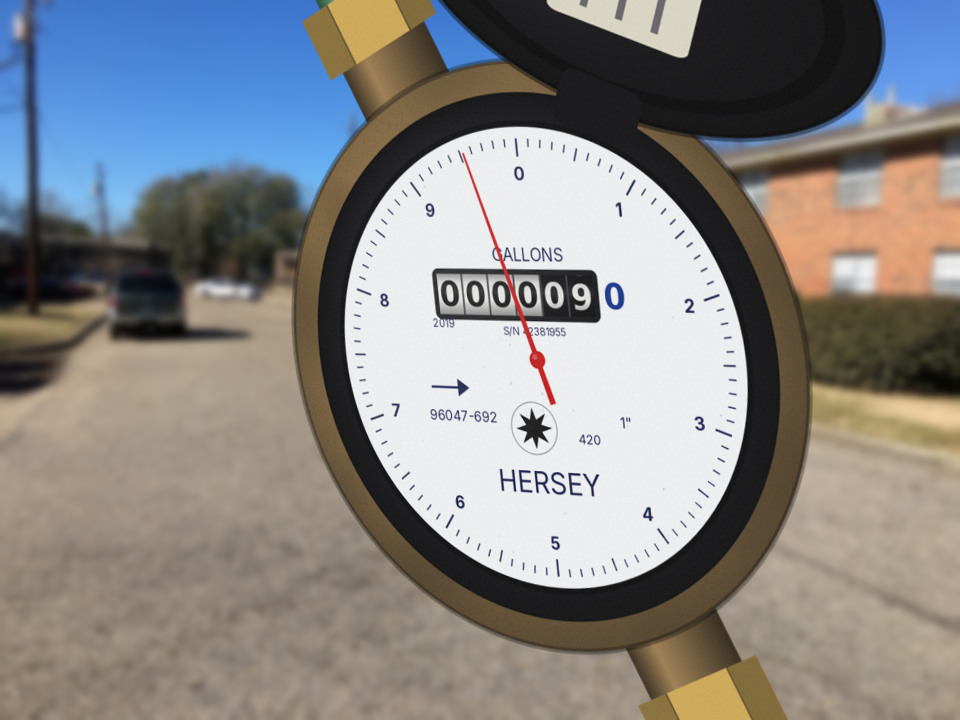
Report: 89.5 gal
